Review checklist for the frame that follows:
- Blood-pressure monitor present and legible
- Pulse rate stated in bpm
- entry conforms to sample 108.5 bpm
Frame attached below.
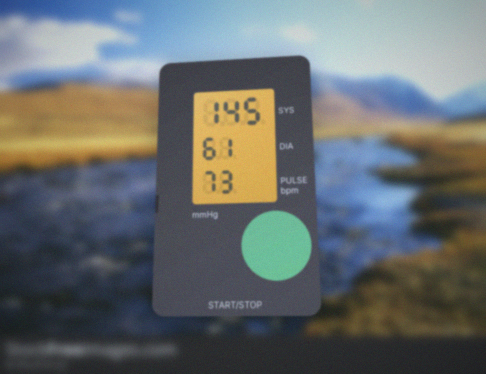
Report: 73 bpm
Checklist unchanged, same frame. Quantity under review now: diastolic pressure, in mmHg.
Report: 61 mmHg
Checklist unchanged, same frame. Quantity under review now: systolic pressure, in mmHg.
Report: 145 mmHg
